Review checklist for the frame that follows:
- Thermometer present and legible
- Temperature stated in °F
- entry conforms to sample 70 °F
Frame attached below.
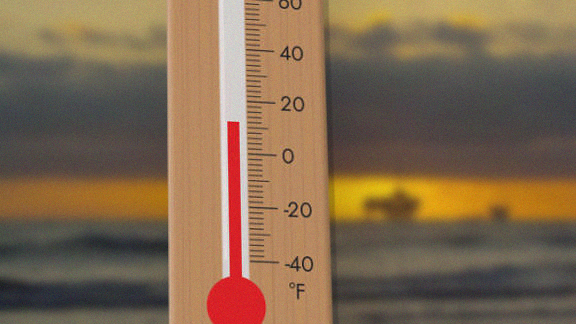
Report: 12 °F
